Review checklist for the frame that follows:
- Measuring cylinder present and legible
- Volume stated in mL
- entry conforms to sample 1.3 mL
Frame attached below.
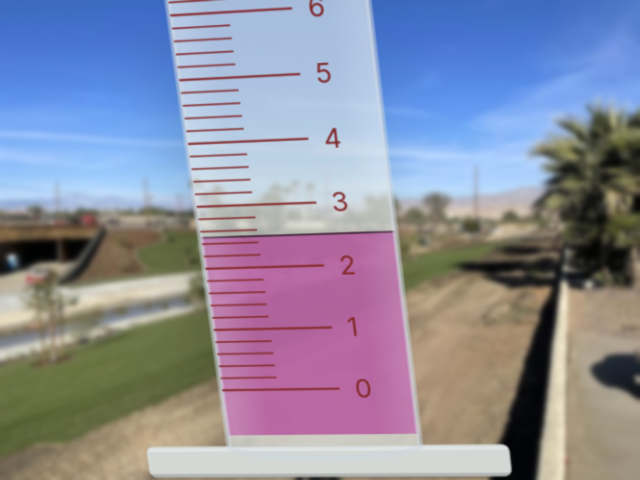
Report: 2.5 mL
